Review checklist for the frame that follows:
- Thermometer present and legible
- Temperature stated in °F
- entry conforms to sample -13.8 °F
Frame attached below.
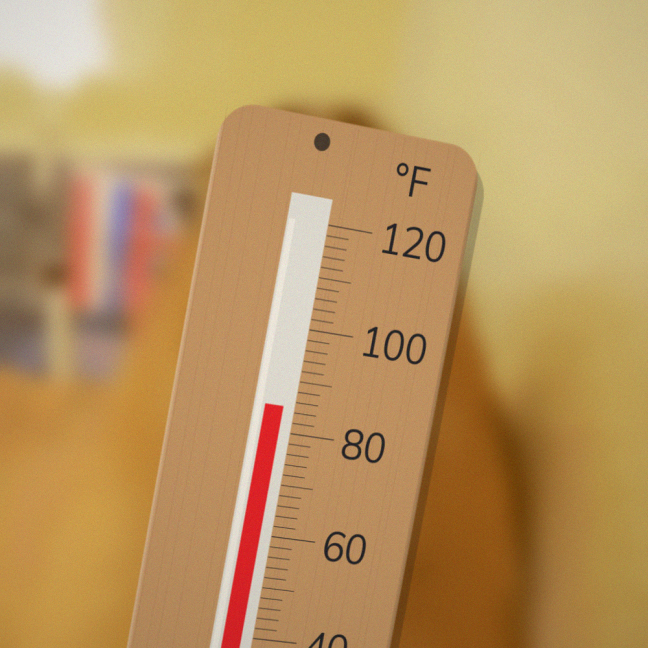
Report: 85 °F
